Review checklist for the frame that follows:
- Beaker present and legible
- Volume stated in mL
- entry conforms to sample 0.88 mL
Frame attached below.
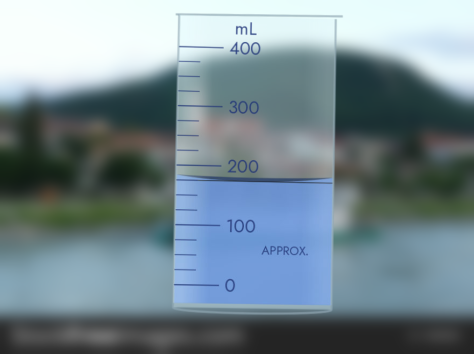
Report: 175 mL
